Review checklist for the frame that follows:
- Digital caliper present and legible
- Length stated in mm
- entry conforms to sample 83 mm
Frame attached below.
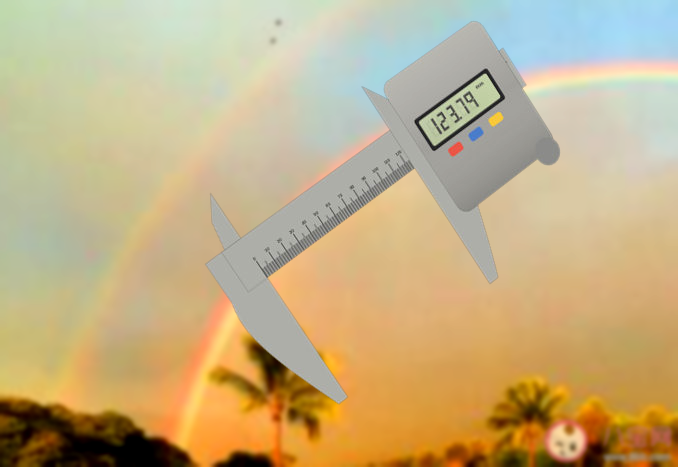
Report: 123.79 mm
